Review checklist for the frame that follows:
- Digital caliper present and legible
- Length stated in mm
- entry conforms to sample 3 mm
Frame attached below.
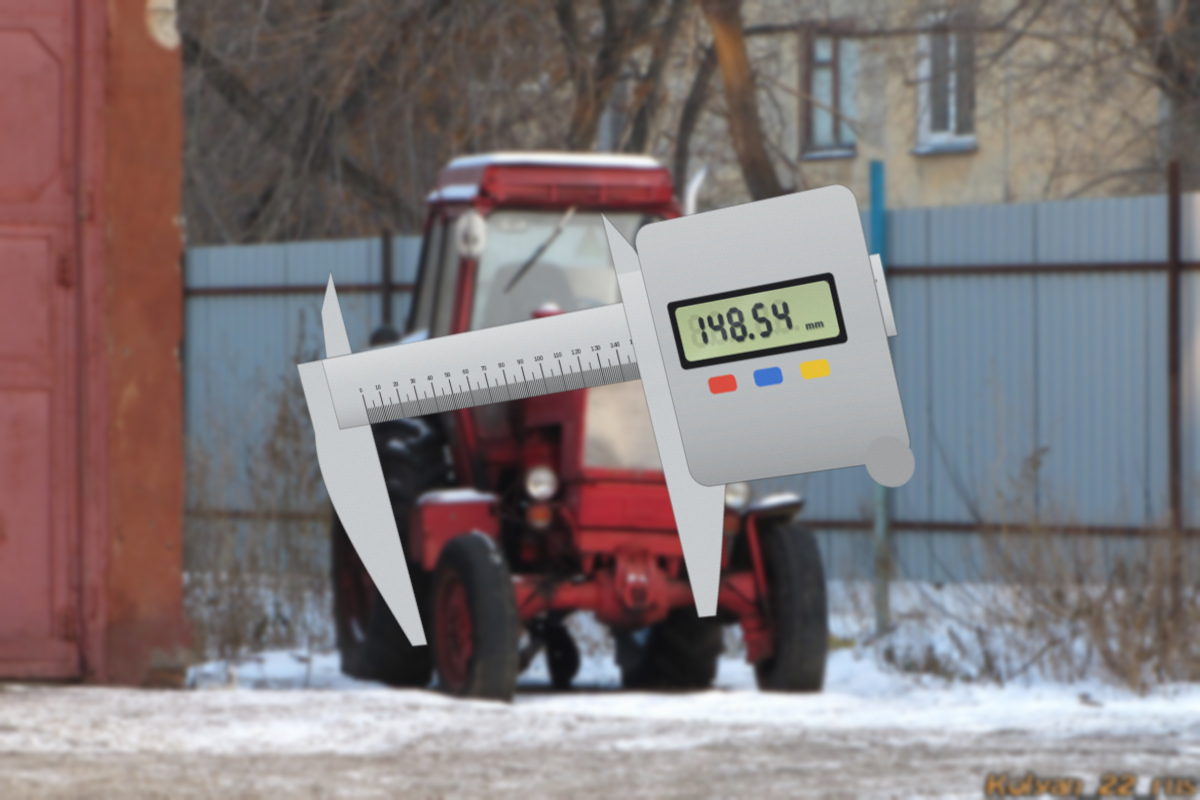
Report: 148.54 mm
